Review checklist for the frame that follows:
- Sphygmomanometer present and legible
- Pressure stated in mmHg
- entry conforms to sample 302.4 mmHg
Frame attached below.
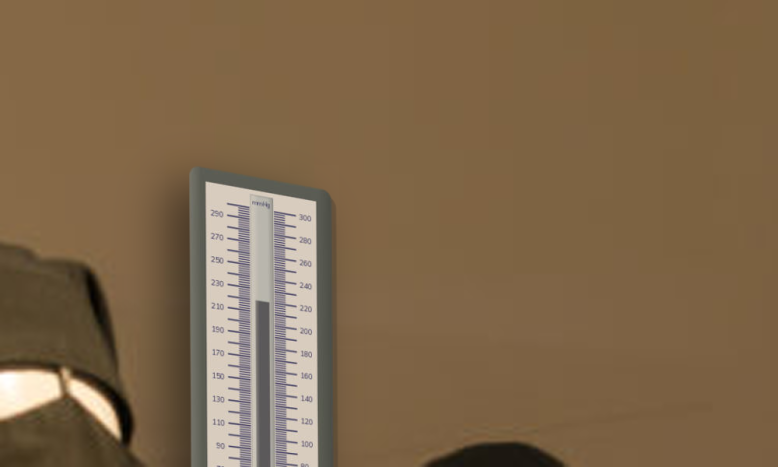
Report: 220 mmHg
